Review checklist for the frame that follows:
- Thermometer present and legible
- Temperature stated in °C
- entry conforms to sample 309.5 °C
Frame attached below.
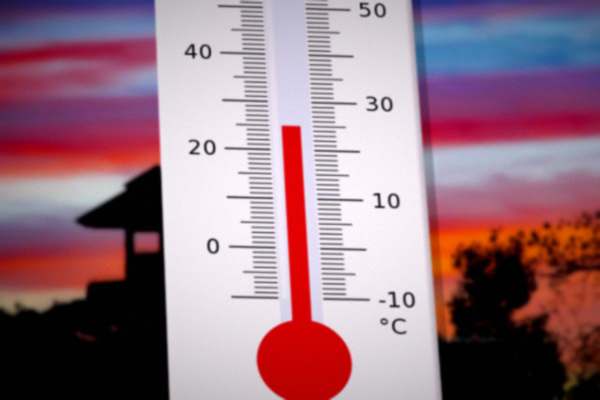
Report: 25 °C
